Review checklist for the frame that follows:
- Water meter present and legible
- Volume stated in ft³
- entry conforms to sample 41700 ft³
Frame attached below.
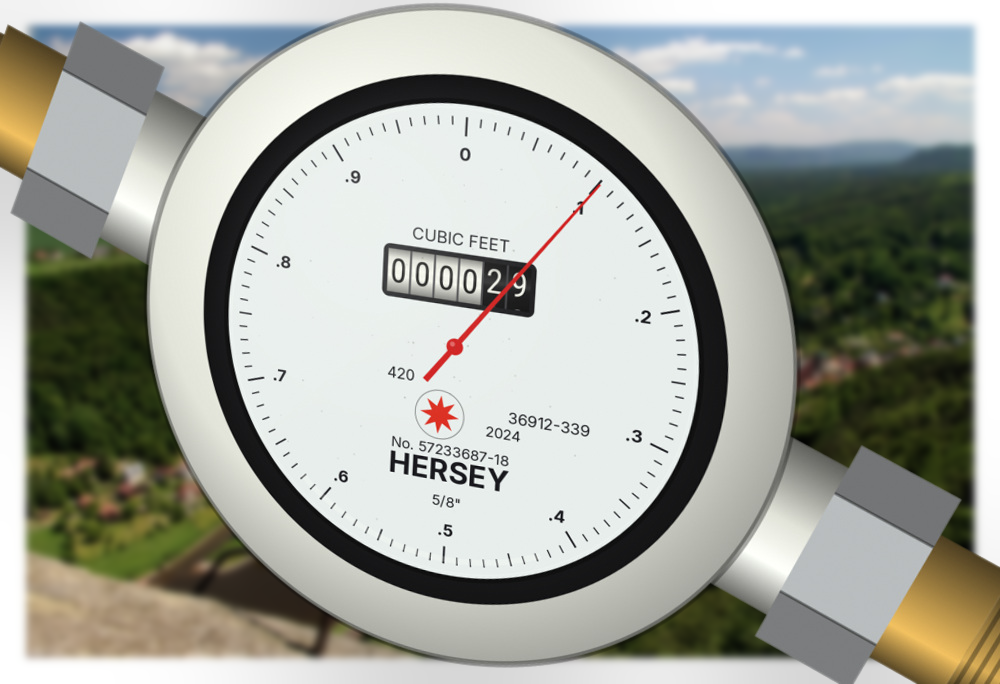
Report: 29.10 ft³
